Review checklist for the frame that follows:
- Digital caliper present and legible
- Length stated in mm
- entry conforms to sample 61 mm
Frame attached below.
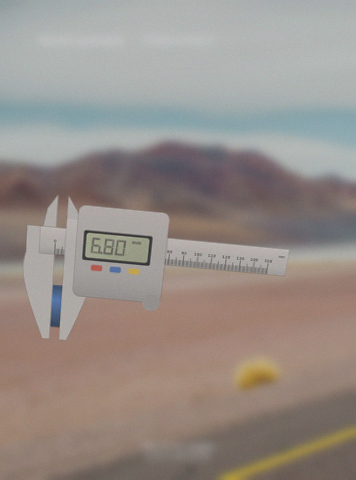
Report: 6.80 mm
